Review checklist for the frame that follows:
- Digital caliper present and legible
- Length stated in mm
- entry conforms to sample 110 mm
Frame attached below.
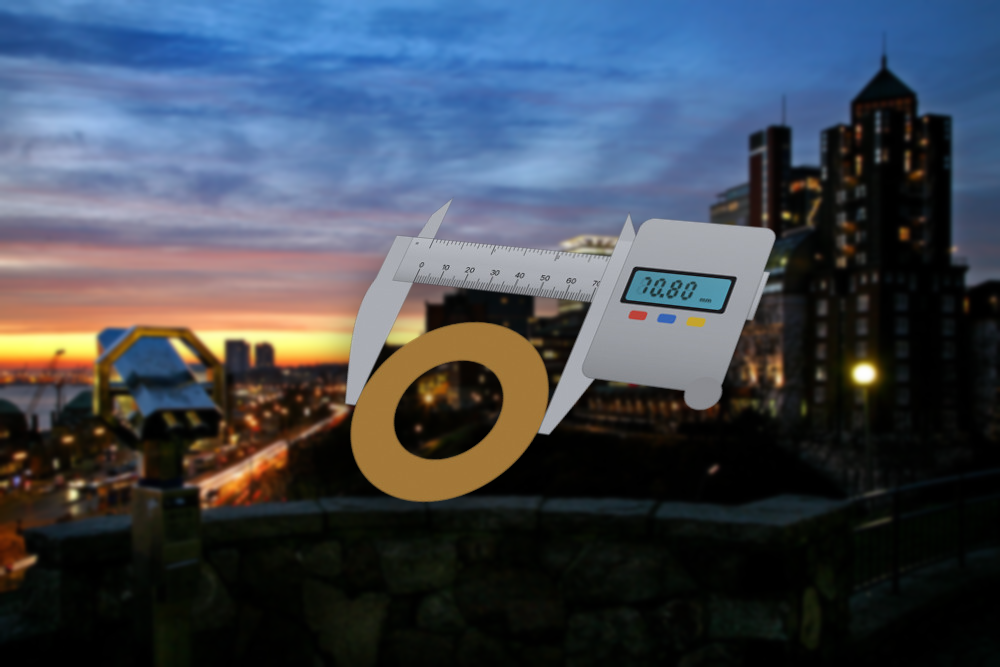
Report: 70.80 mm
